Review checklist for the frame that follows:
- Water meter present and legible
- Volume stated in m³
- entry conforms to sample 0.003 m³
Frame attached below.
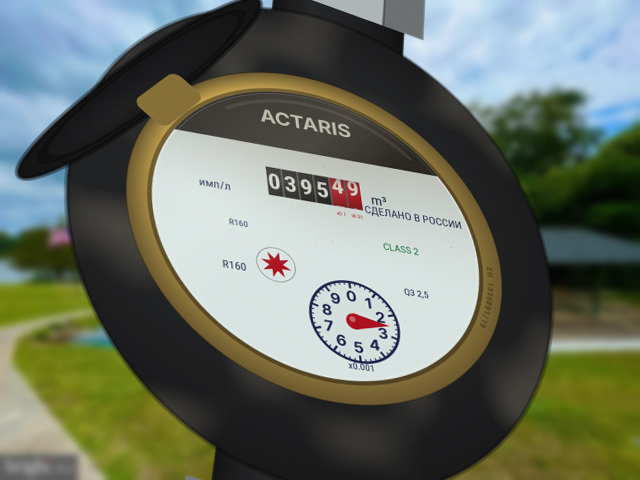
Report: 395.492 m³
